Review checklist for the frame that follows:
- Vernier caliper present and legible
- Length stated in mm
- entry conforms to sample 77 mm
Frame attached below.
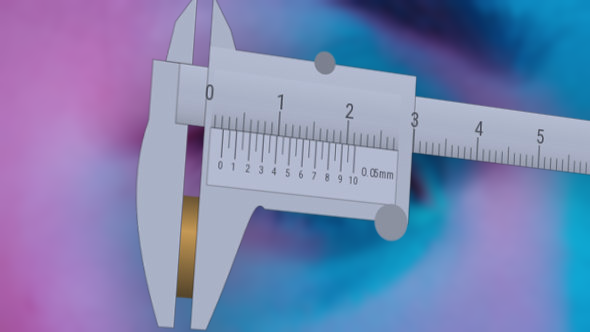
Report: 2.2 mm
